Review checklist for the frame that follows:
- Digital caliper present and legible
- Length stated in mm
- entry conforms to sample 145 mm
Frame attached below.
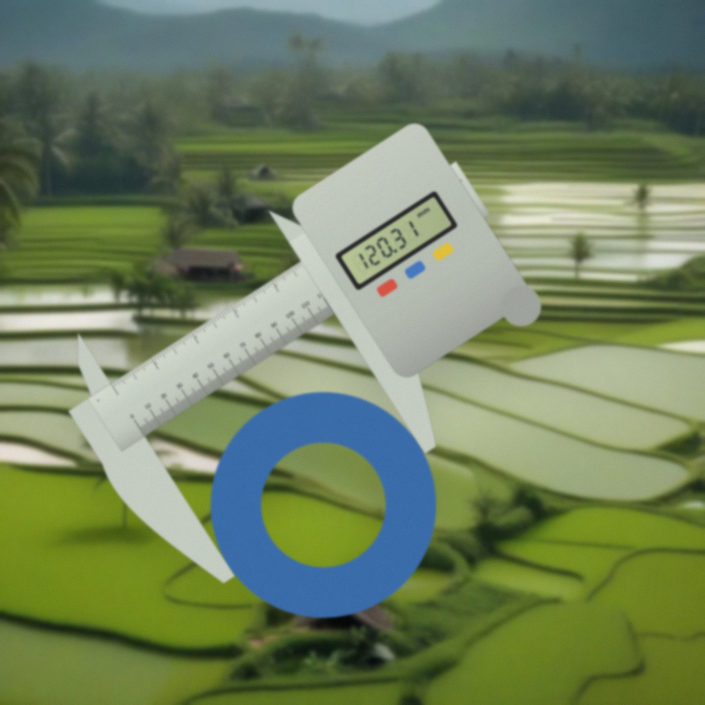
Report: 120.31 mm
